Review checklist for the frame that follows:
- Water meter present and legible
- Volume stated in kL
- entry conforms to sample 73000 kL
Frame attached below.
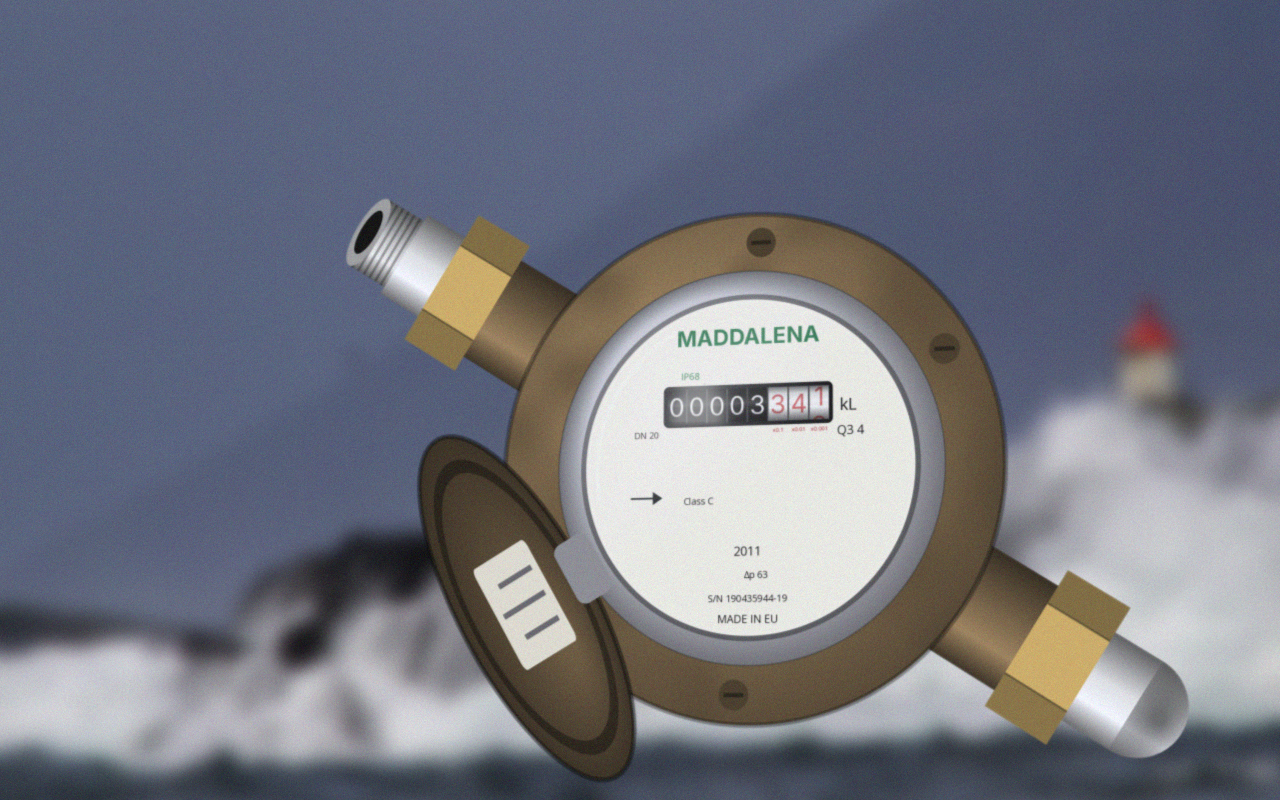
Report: 3.341 kL
